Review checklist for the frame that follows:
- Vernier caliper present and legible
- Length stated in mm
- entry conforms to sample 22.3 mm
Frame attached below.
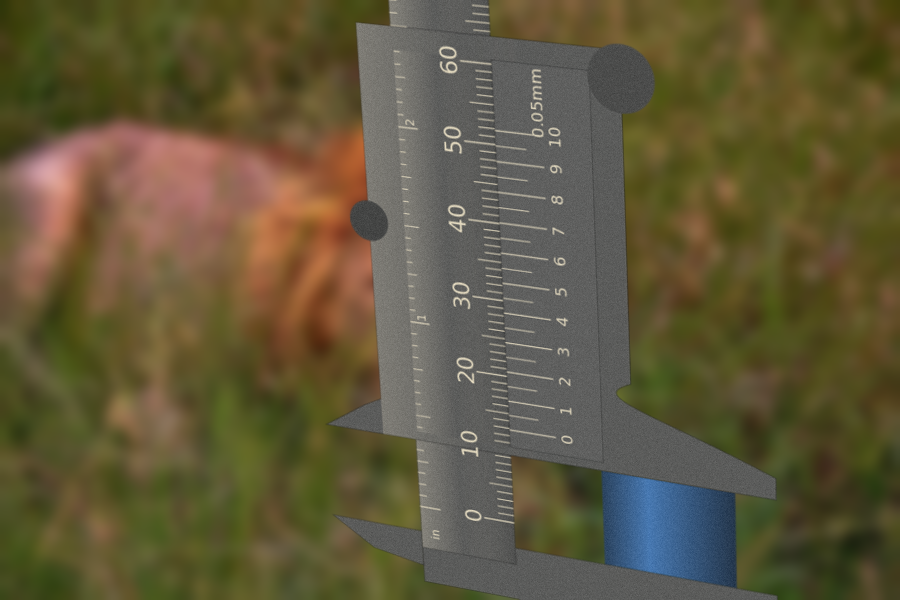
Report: 12.8 mm
